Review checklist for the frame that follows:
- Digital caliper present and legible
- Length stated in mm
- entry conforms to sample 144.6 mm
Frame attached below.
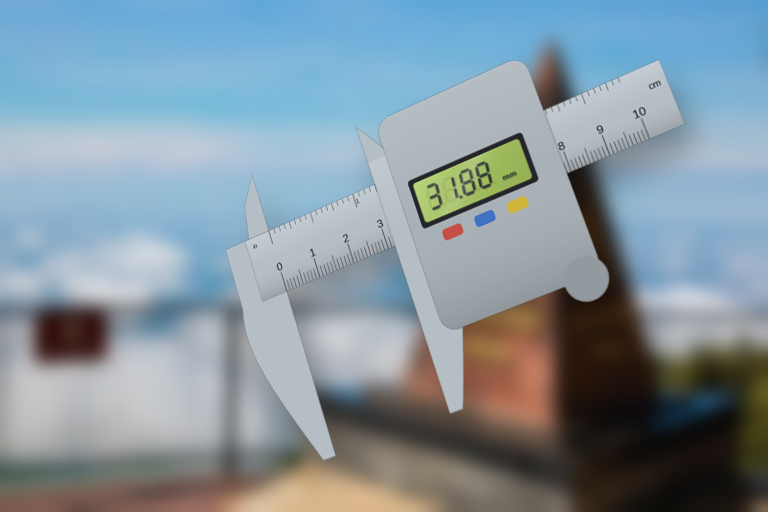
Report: 31.88 mm
